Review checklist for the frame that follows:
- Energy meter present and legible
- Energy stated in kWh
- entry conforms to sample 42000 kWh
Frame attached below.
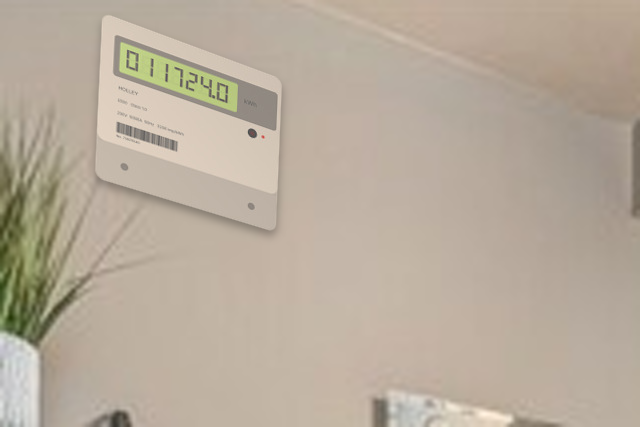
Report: 11724.0 kWh
